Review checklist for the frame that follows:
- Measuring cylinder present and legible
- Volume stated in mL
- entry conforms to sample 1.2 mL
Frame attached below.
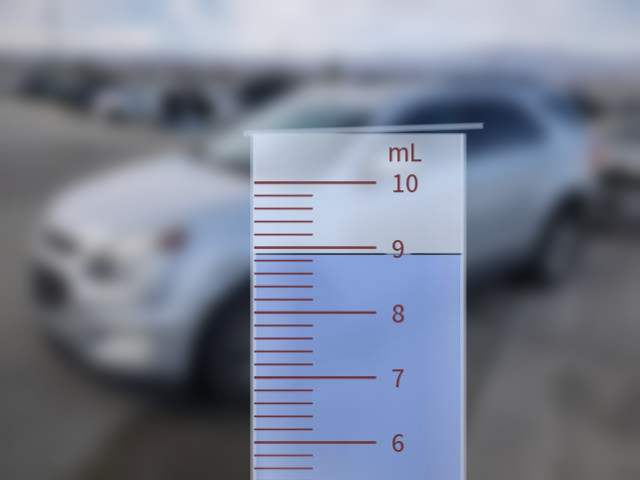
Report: 8.9 mL
